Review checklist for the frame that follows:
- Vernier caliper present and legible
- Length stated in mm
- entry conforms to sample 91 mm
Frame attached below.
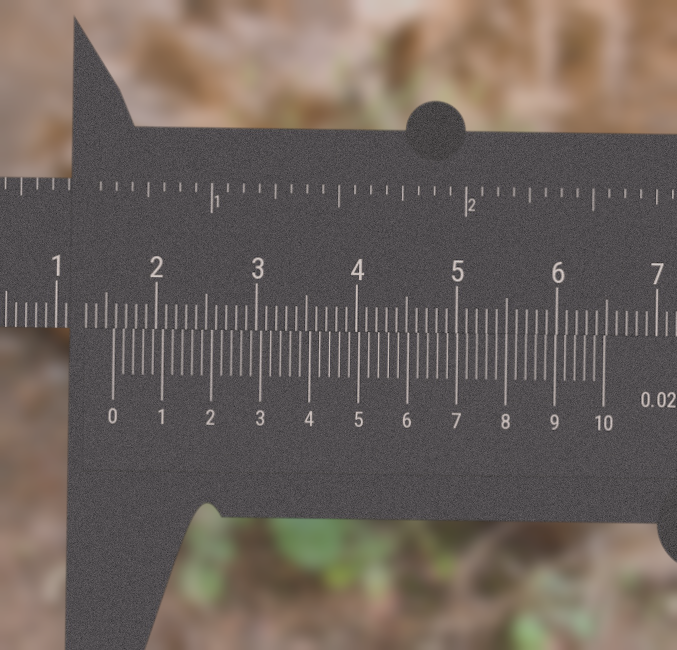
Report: 15.8 mm
